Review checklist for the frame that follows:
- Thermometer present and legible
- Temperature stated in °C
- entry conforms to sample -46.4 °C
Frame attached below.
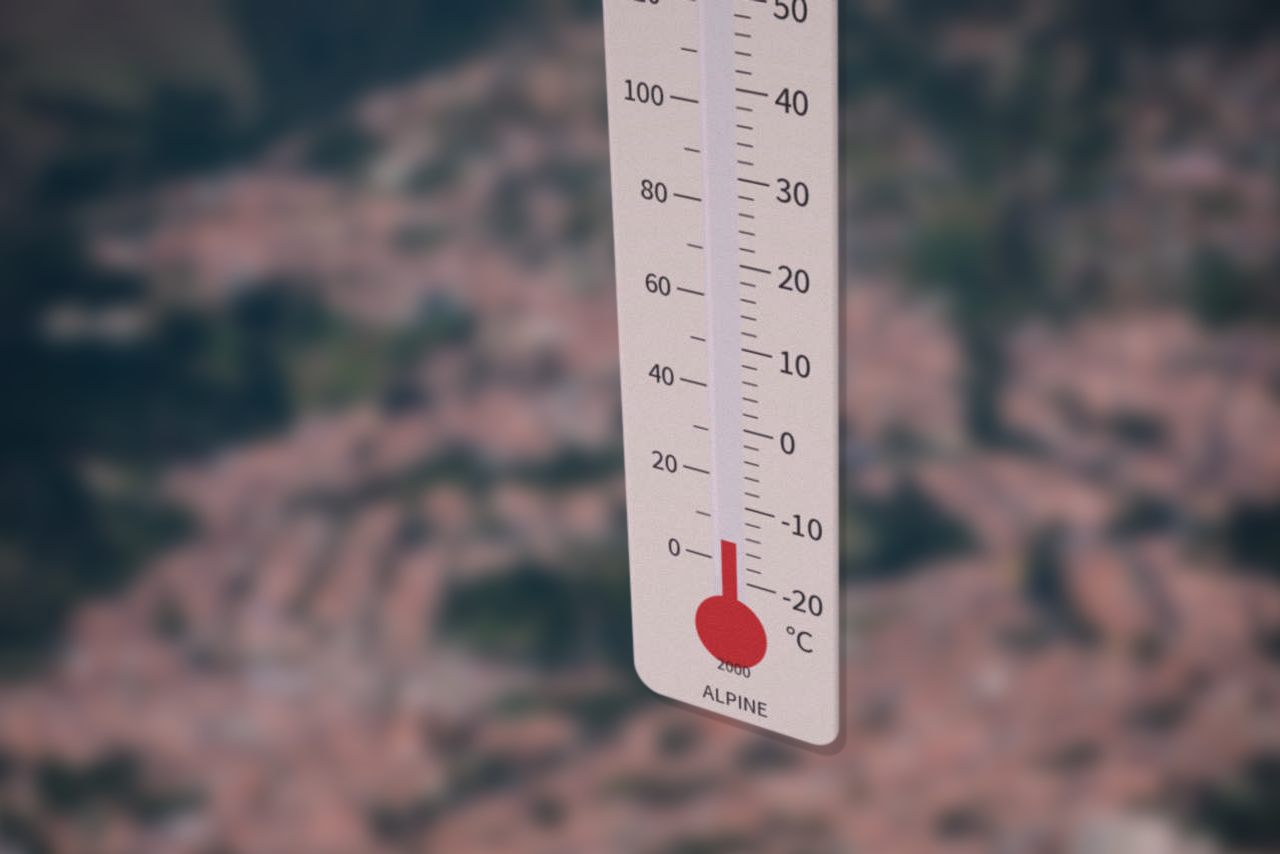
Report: -15 °C
